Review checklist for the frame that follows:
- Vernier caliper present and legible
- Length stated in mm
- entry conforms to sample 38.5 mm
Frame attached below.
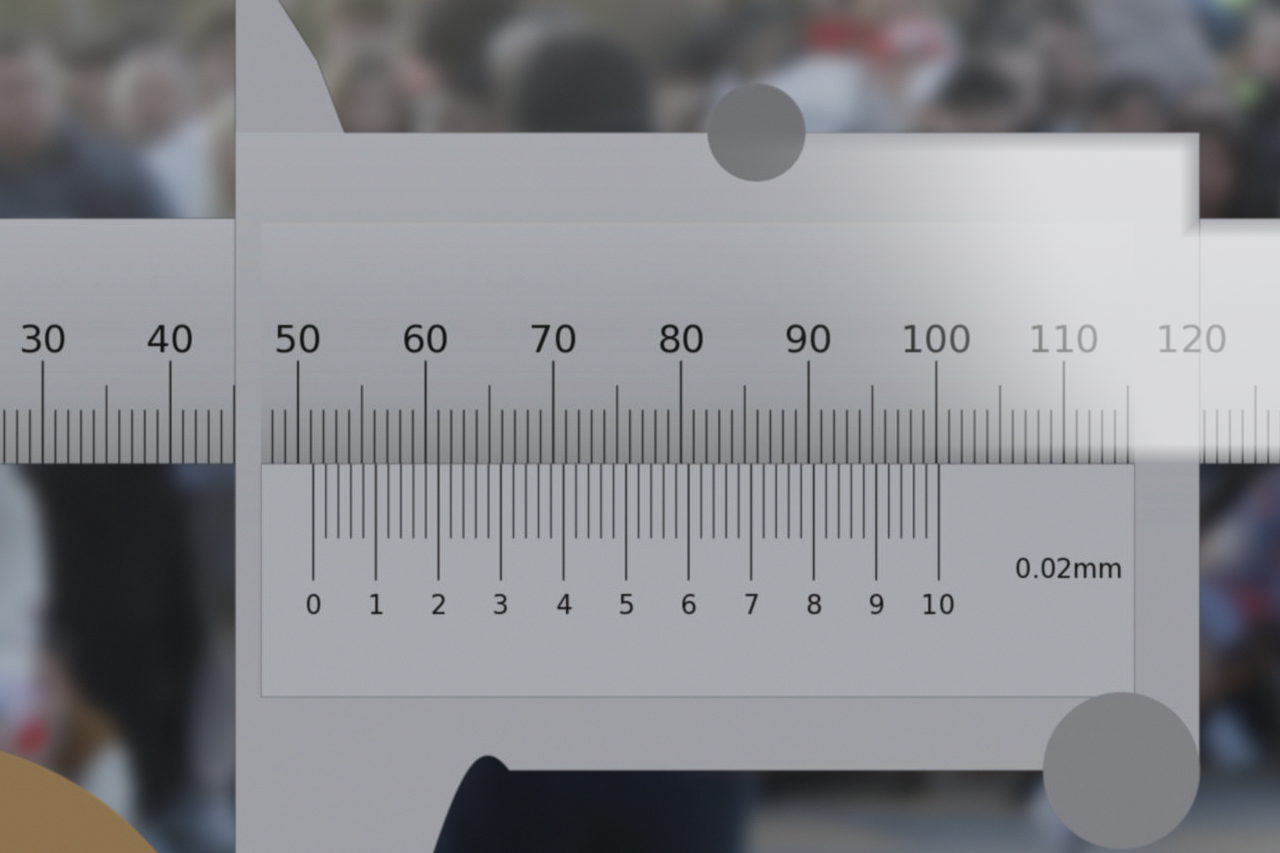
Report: 51.2 mm
